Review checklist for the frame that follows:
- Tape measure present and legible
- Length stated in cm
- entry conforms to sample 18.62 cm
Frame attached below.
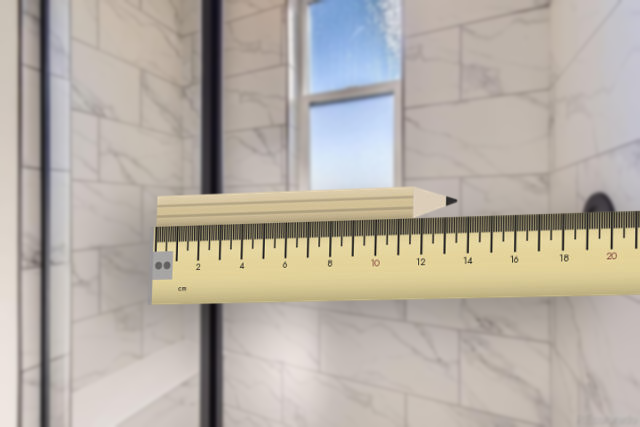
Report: 13.5 cm
